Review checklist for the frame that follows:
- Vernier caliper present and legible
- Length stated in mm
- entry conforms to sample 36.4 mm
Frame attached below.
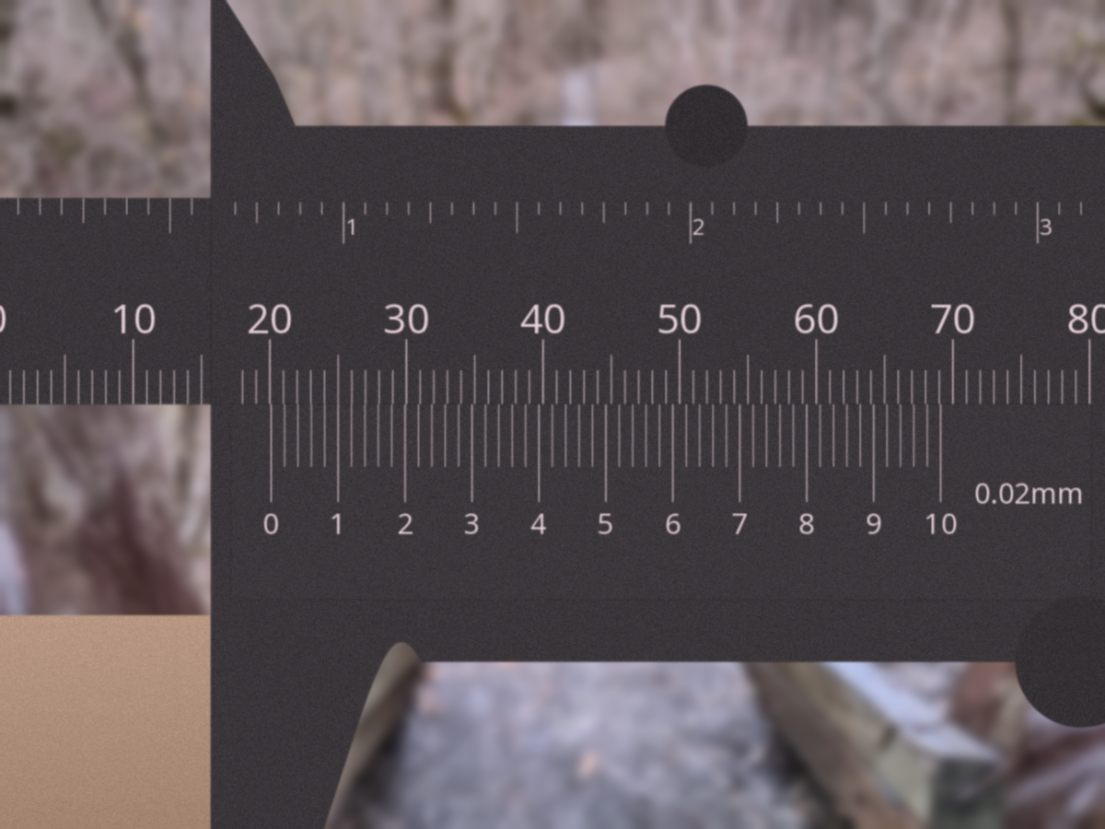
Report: 20.1 mm
